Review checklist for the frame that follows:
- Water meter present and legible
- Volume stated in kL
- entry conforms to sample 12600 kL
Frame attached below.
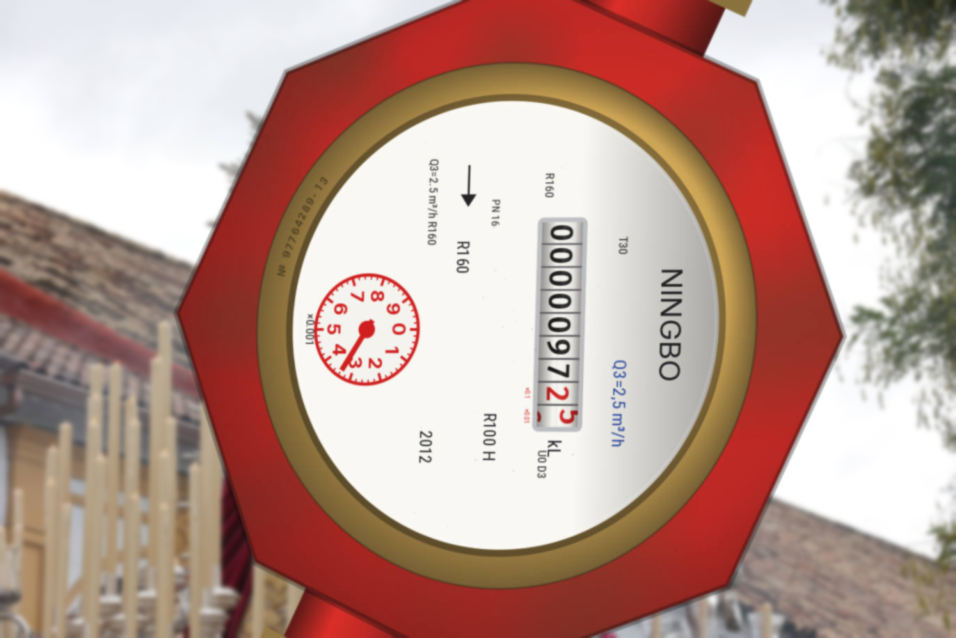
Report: 97.253 kL
